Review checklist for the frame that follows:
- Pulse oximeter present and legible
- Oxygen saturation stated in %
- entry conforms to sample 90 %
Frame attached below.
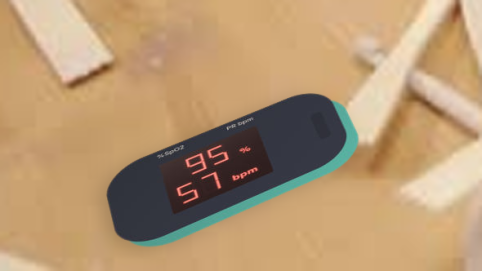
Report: 95 %
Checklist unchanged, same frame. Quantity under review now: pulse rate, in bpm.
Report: 57 bpm
